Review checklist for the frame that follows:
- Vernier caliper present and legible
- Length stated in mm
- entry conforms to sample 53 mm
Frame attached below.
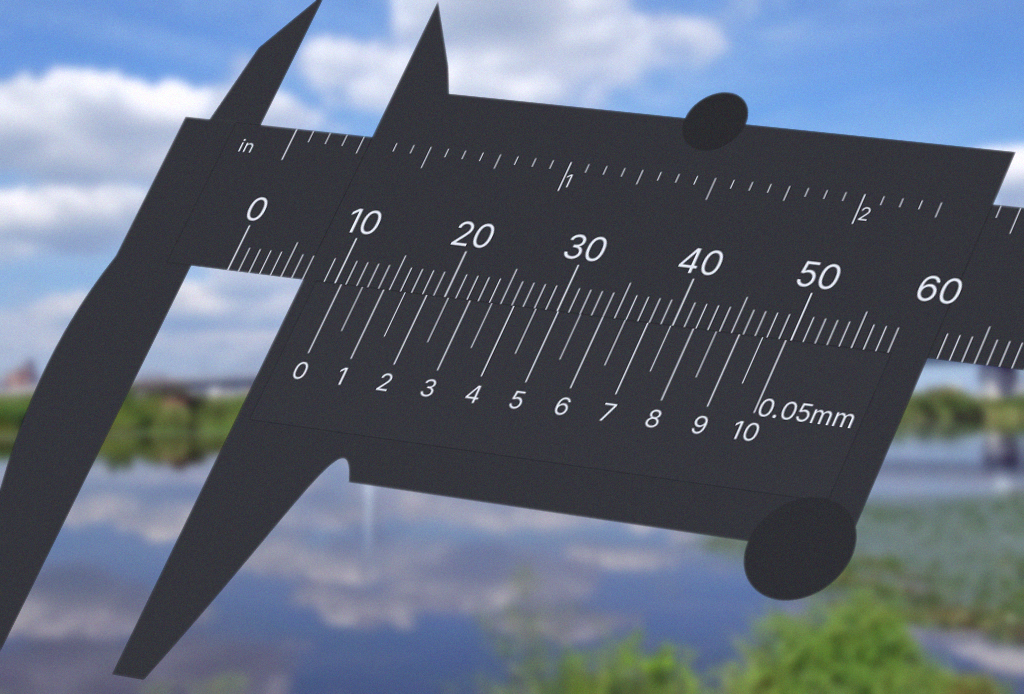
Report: 10.6 mm
